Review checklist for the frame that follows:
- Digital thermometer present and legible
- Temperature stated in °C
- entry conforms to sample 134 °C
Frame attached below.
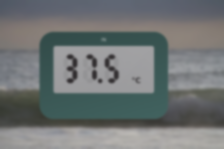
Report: 37.5 °C
